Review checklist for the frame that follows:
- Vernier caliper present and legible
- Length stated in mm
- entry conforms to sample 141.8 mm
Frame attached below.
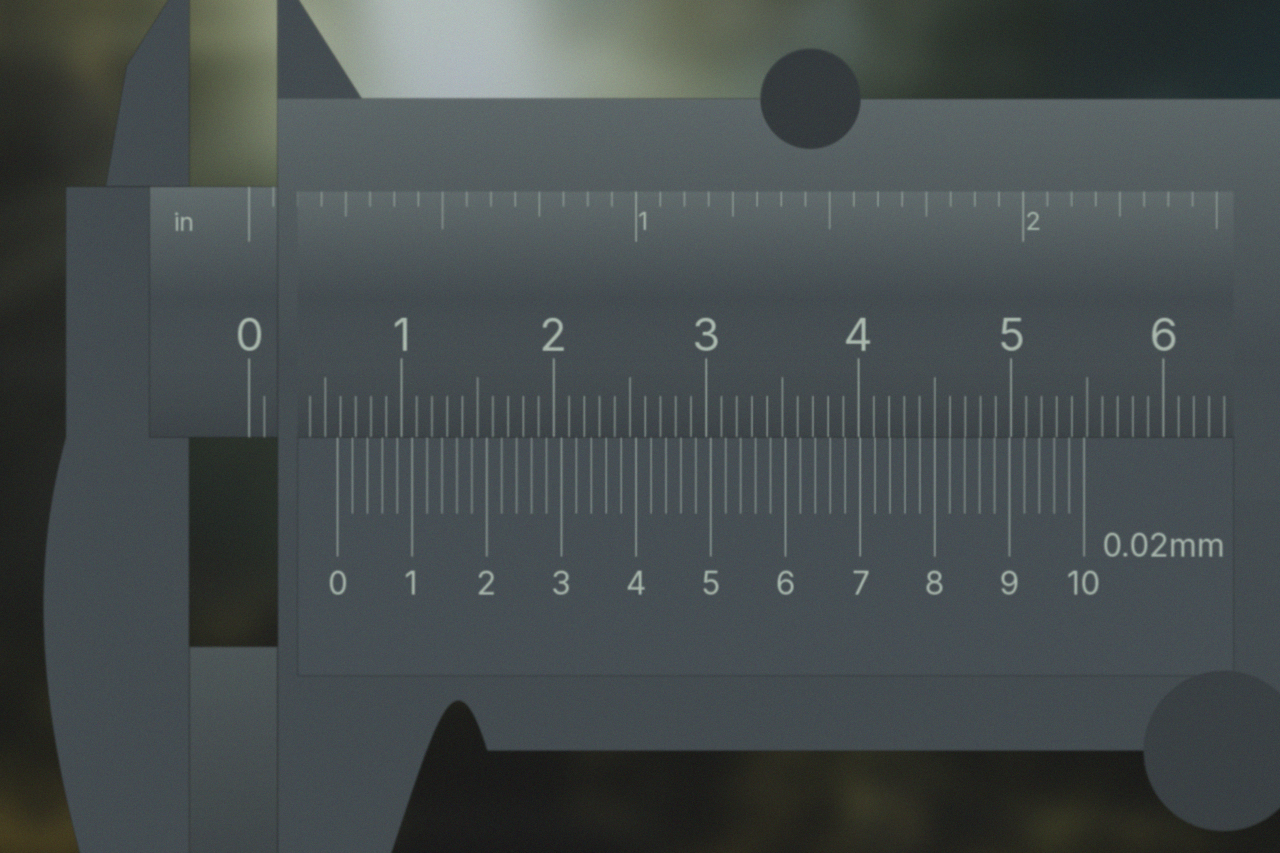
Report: 5.8 mm
